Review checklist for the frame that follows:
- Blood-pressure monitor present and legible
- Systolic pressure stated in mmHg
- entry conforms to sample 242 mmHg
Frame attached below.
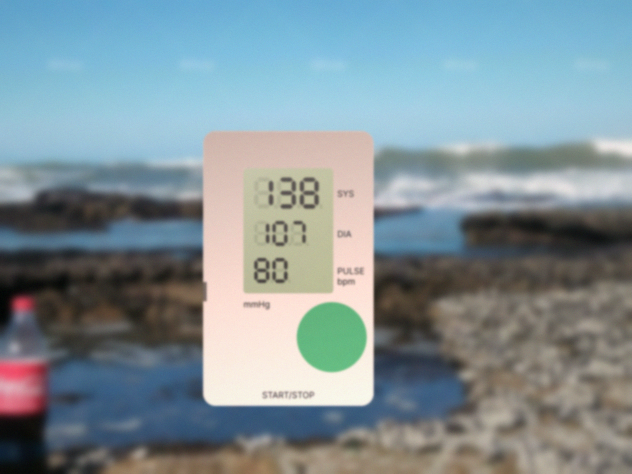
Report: 138 mmHg
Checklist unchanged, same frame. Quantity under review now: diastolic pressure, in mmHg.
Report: 107 mmHg
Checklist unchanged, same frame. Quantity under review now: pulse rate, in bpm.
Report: 80 bpm
